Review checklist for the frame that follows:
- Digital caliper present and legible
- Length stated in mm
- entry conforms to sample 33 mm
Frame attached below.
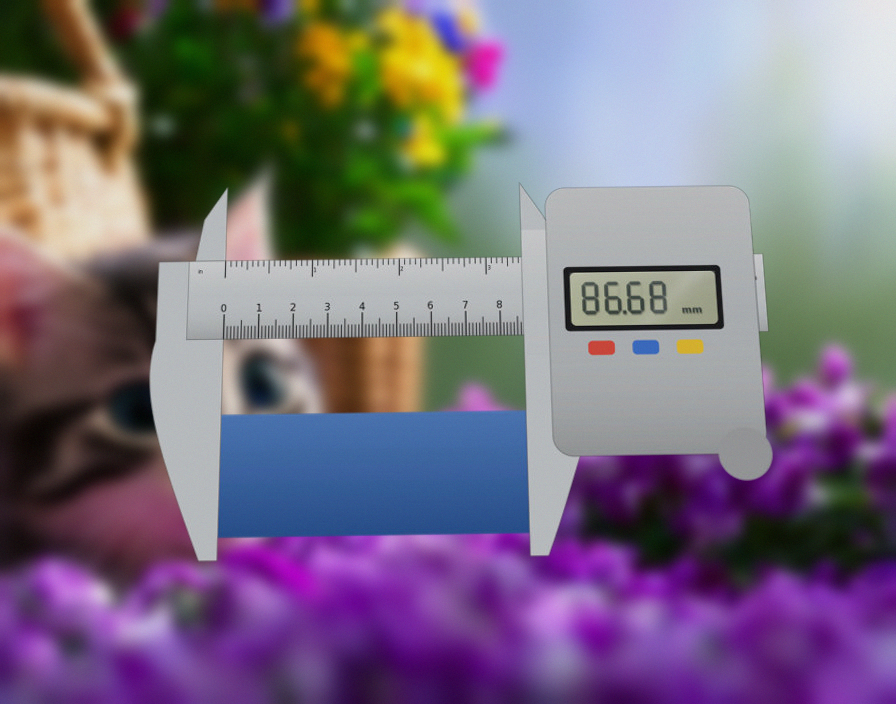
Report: 86.68 mm
